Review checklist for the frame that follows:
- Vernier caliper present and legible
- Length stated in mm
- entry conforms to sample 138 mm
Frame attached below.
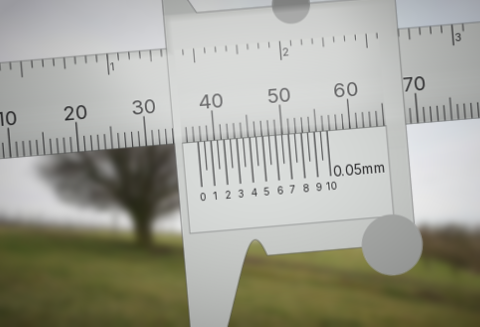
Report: 37.6 mm
